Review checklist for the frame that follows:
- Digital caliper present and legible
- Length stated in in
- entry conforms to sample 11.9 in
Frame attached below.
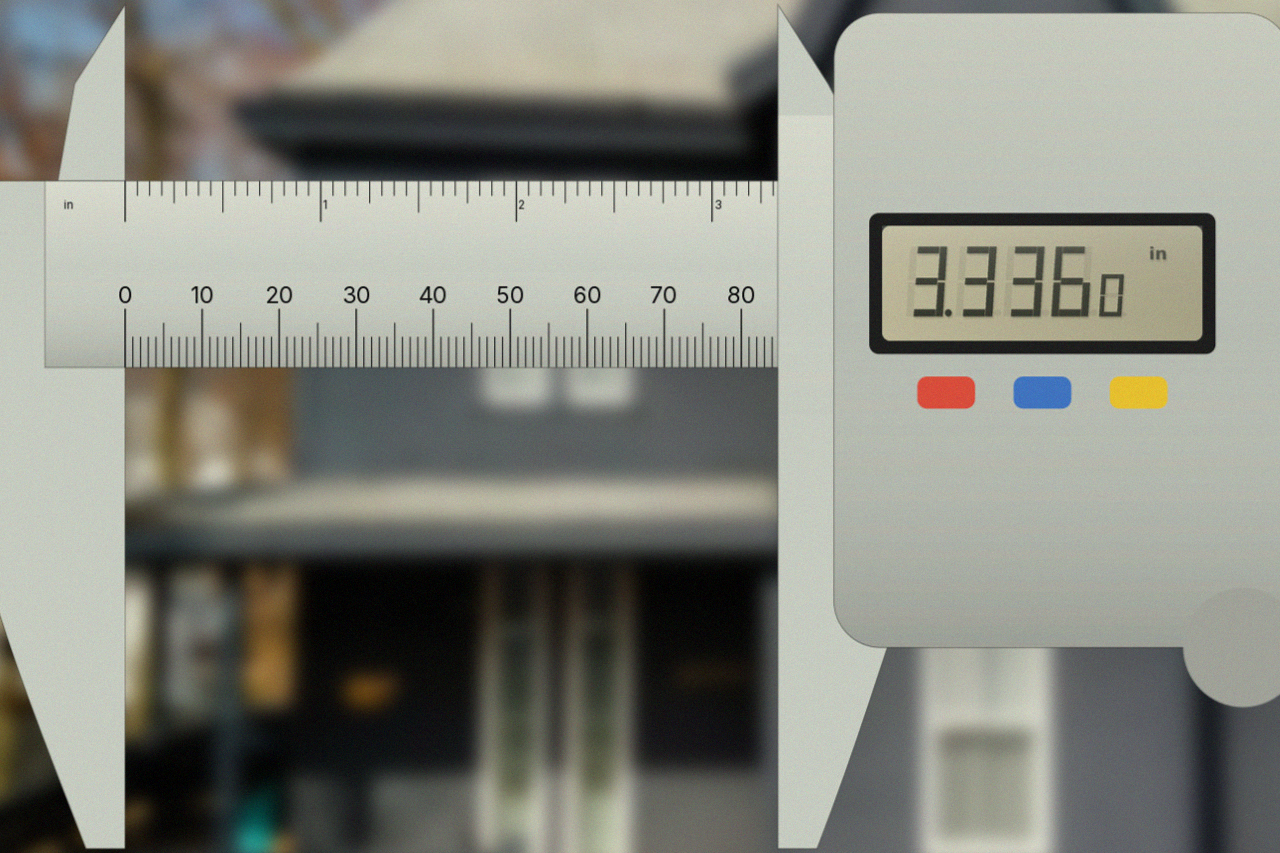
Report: 3.3360 in
